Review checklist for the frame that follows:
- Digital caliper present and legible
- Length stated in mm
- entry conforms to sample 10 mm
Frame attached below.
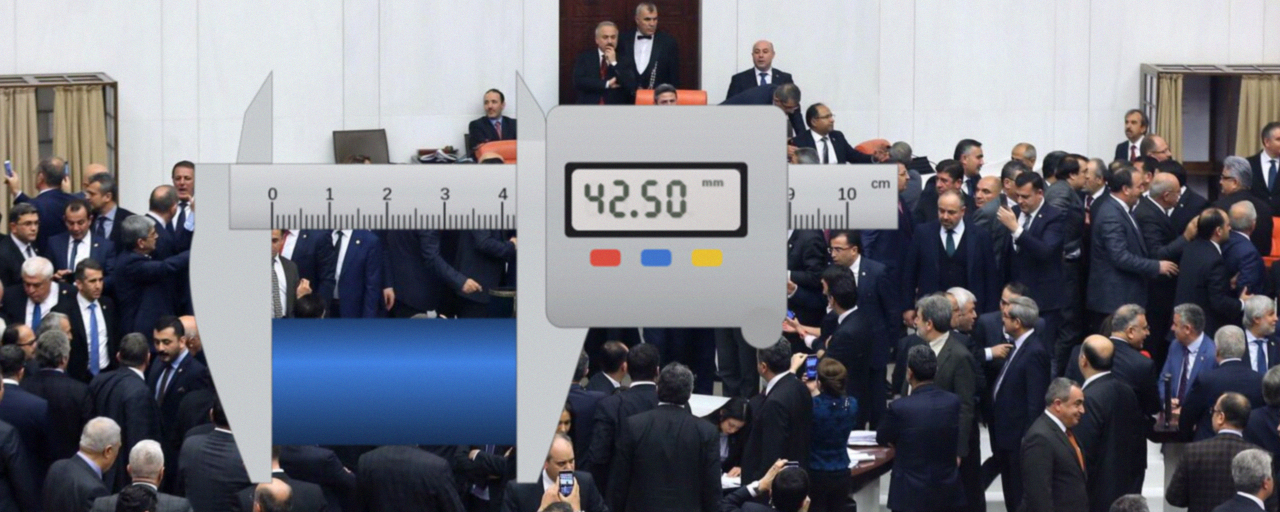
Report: 42.50 mm
